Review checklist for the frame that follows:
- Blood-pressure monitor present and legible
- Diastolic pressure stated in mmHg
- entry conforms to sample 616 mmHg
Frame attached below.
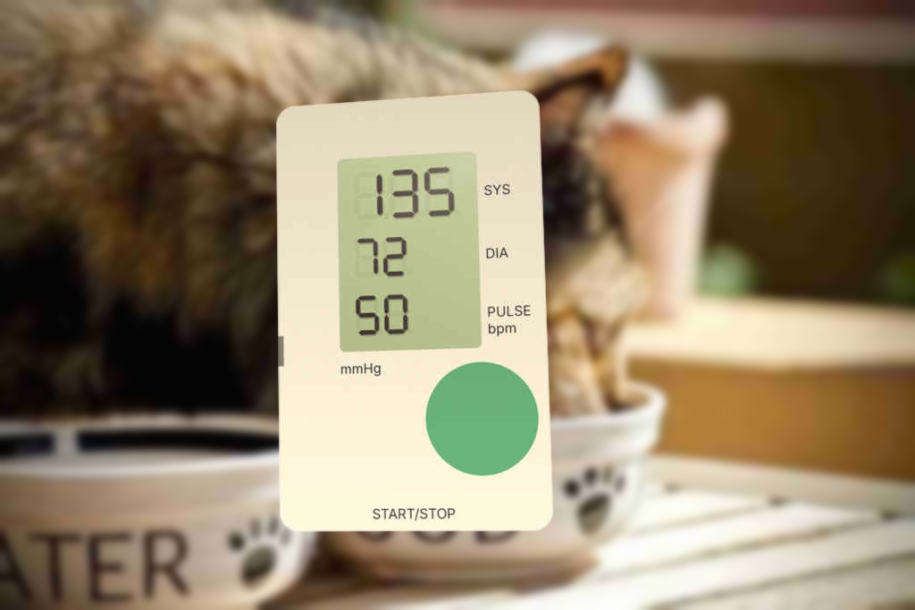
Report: 72 mmHg
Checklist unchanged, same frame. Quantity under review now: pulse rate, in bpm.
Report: 50 bpm
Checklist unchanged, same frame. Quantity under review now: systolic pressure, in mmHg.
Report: 135 mmHg
